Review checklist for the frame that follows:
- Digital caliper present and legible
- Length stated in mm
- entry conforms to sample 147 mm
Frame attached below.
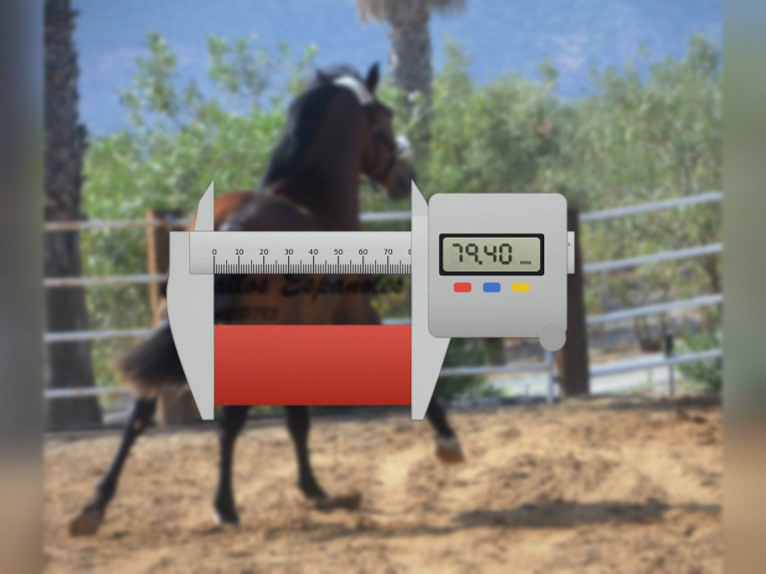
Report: 79.40 mm
